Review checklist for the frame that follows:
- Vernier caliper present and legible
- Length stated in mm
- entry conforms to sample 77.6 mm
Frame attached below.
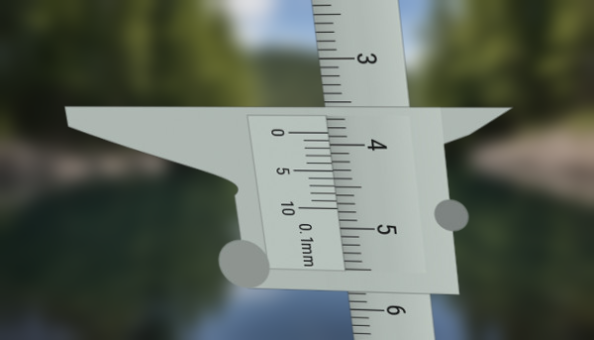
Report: 38.6 mm
